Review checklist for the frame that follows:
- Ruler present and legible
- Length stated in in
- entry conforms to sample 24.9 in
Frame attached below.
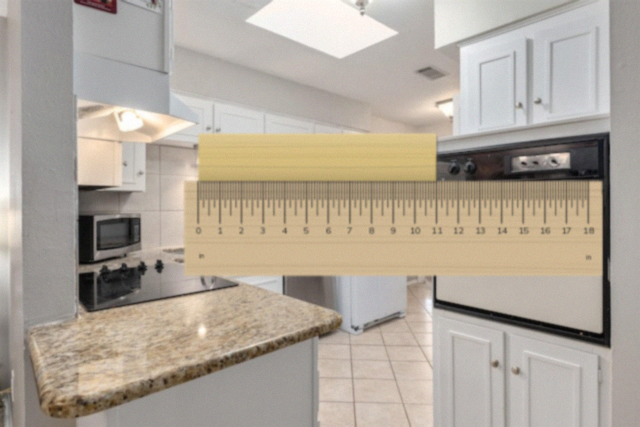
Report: 11 in
